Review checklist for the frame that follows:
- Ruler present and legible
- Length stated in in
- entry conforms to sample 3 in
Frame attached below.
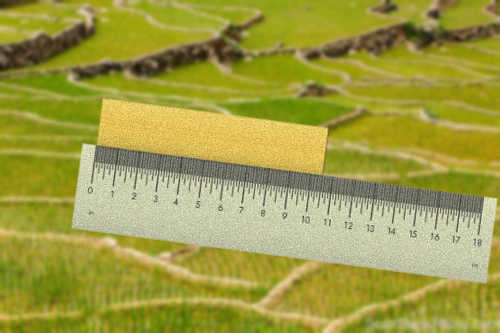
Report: 10.5 in
